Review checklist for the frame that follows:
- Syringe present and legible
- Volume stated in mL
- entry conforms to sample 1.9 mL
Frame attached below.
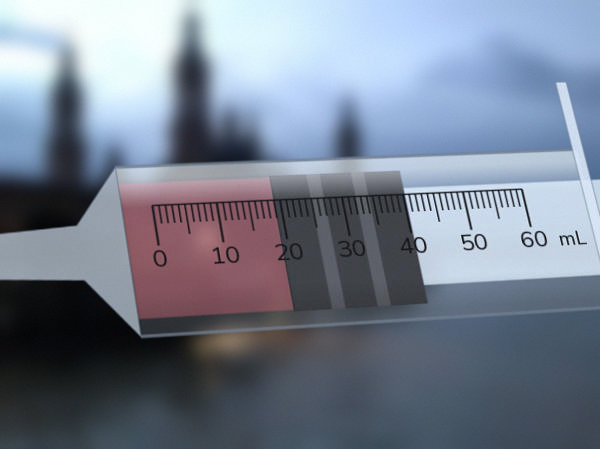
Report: 19 mL
